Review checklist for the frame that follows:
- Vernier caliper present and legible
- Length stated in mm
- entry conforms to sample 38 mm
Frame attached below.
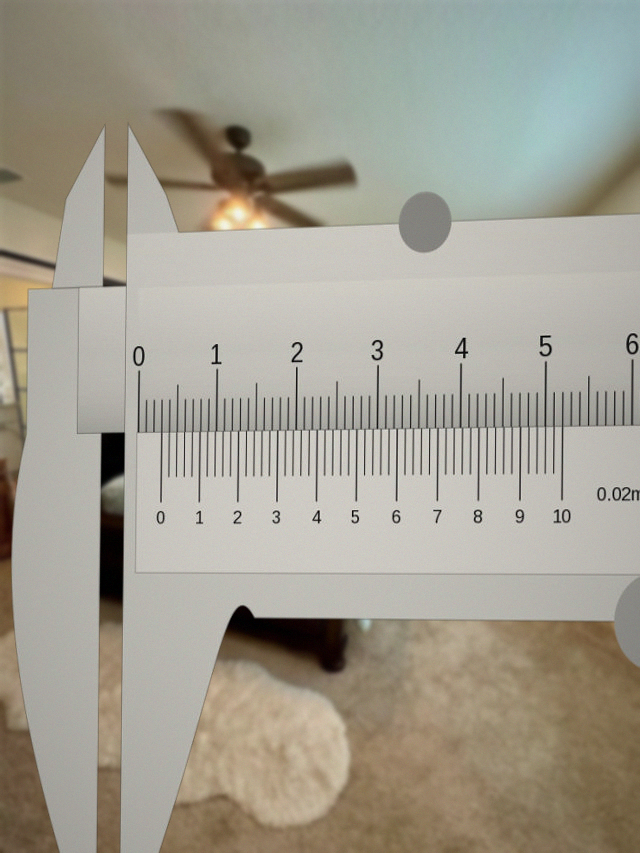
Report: 3.0 mm
